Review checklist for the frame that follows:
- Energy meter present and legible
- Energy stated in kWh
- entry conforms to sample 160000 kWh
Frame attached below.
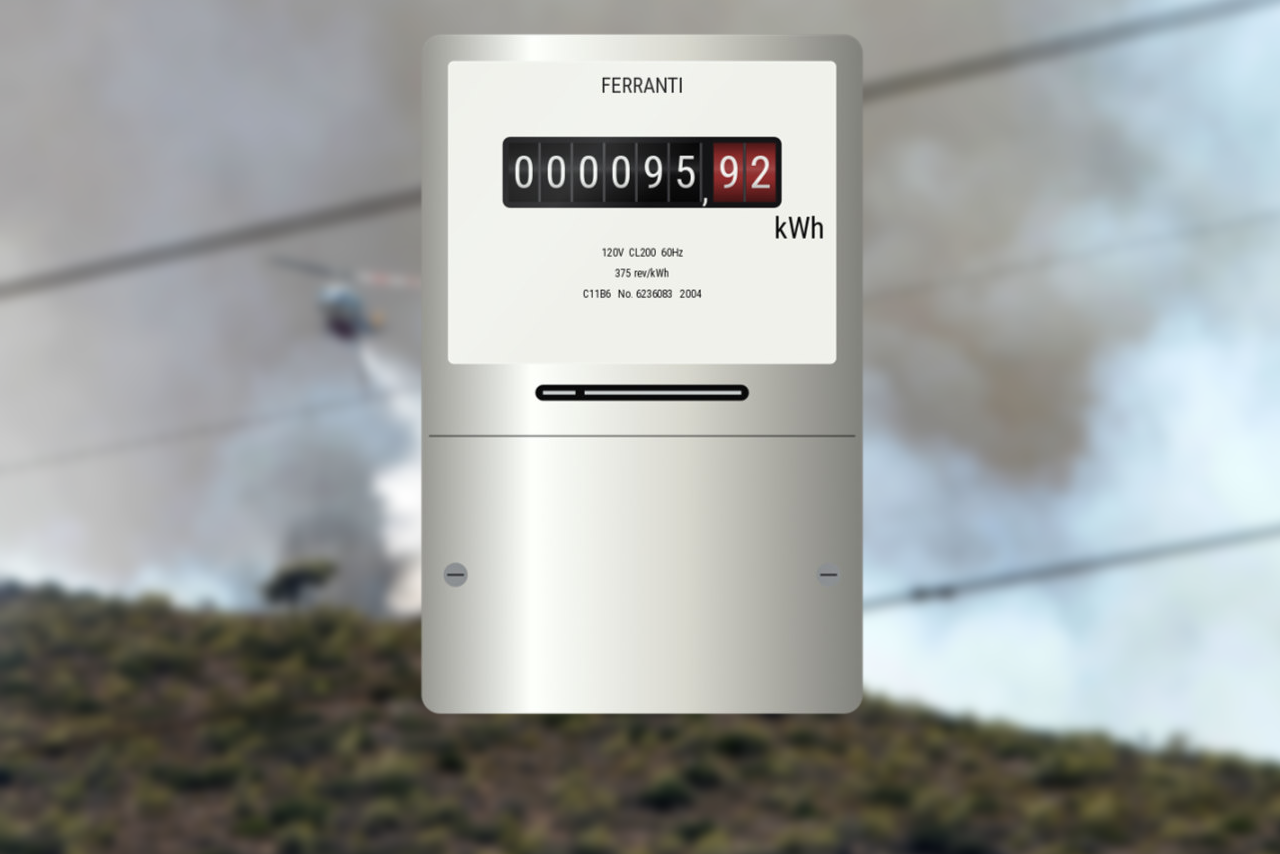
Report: 95.92 kWh
